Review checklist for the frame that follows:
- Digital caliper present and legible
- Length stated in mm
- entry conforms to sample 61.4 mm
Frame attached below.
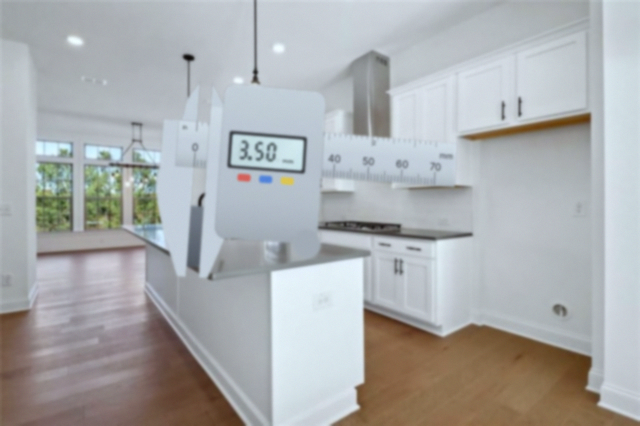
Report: 3.50 mm
